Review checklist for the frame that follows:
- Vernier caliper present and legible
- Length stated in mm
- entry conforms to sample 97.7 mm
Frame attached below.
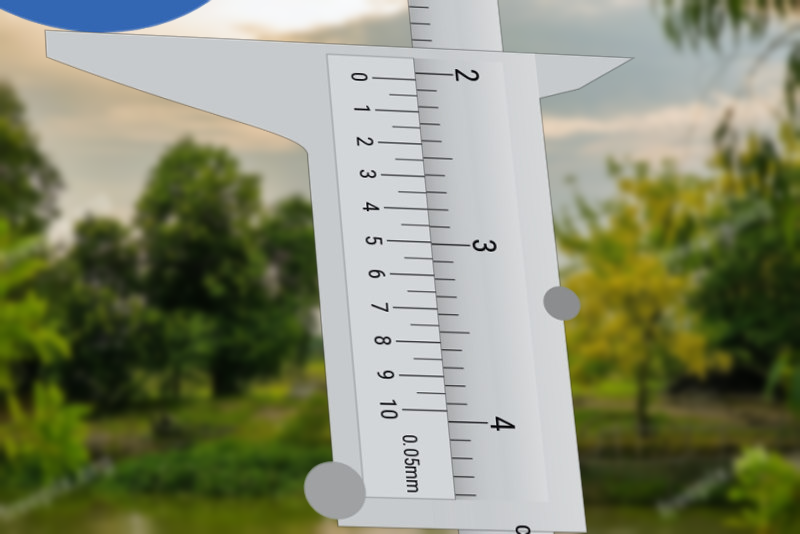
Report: 20.4 mm
